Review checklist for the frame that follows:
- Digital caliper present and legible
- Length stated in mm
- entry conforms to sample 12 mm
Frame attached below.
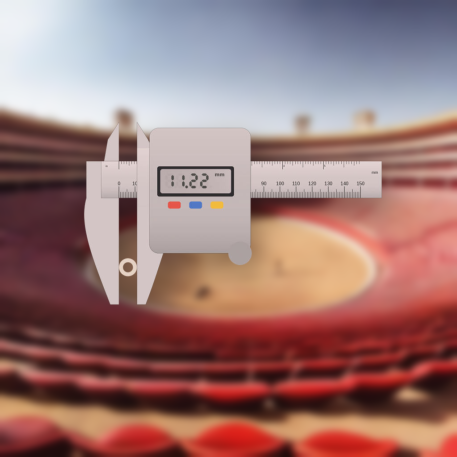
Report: 11.22 mm
